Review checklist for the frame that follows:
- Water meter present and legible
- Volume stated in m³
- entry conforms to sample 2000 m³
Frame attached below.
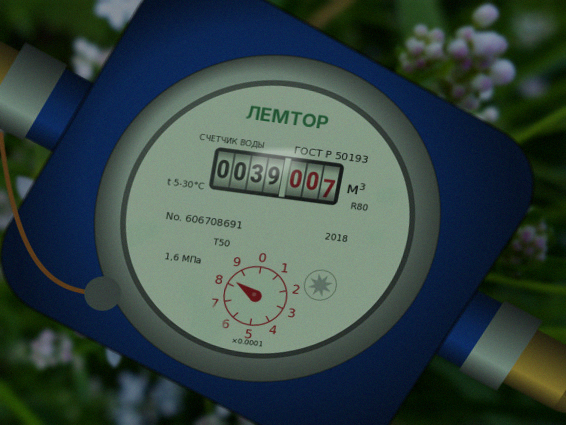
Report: 39.0068 m³
